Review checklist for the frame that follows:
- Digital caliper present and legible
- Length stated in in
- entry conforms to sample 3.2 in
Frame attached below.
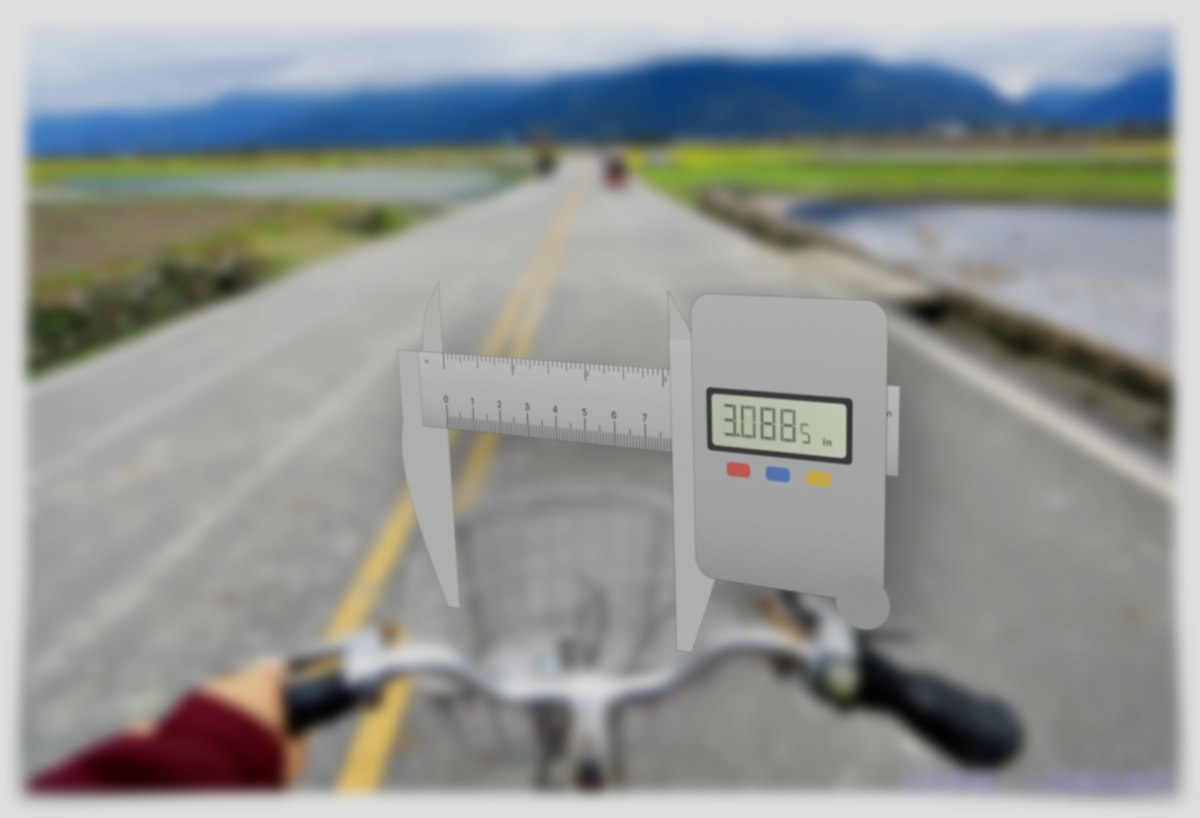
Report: 3.0885 in
